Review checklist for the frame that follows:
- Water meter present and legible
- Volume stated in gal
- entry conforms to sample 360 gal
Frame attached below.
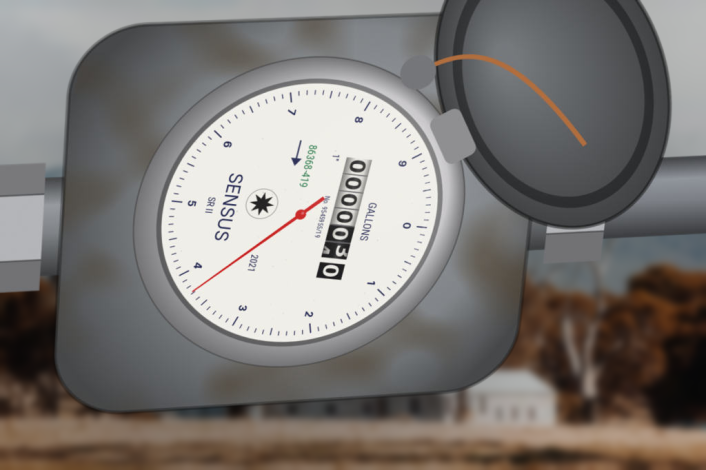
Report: 33.7 gal
